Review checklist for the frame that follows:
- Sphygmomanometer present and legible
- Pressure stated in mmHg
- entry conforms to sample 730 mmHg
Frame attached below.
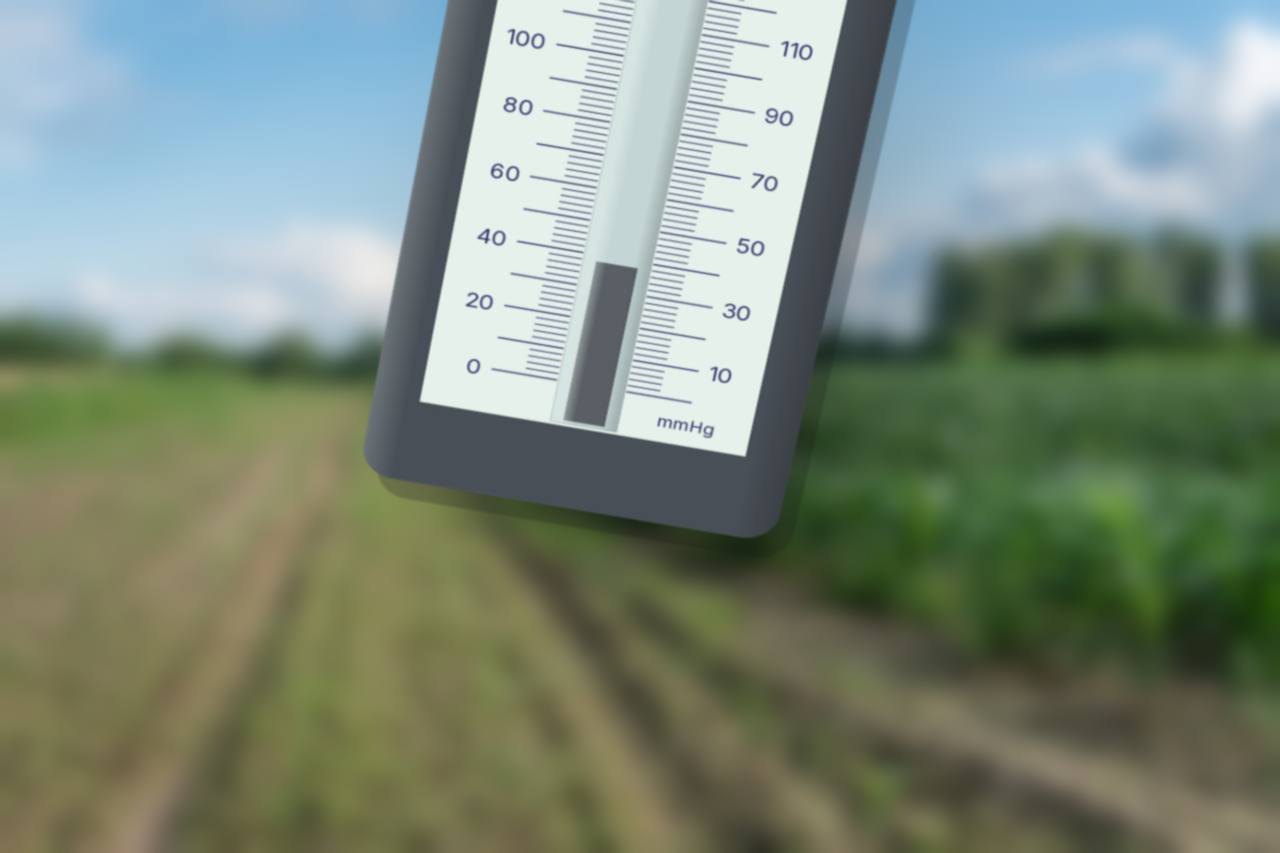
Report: 38 mmHg
